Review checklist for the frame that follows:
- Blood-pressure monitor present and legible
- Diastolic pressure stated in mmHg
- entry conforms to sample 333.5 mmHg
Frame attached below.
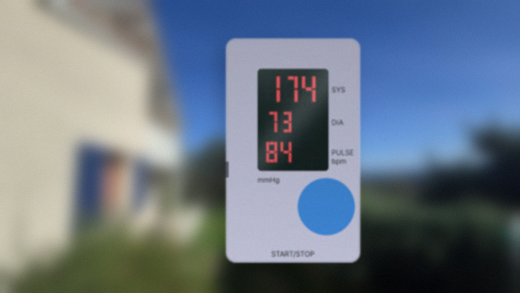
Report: 73 mmHg
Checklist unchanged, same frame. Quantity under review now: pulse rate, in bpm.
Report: 84 bpm
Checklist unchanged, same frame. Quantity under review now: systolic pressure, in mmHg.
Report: 174 mmHg
